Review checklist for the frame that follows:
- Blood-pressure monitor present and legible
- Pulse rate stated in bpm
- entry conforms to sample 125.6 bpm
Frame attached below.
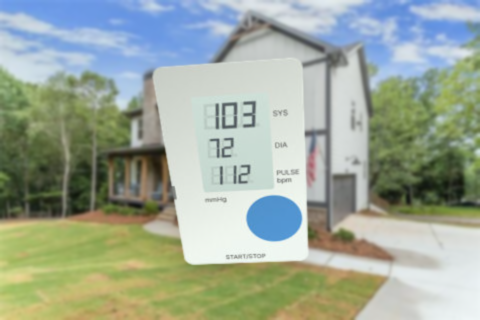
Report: 112 bpm
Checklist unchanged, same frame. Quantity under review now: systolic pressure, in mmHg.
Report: 103 mmHg
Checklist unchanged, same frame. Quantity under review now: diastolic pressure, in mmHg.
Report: 72 mmHg
